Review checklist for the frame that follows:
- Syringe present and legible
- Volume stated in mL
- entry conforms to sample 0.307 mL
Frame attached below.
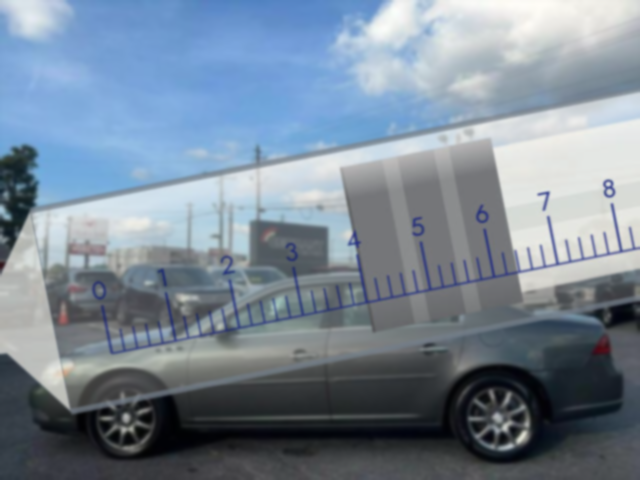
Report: 4 mL
